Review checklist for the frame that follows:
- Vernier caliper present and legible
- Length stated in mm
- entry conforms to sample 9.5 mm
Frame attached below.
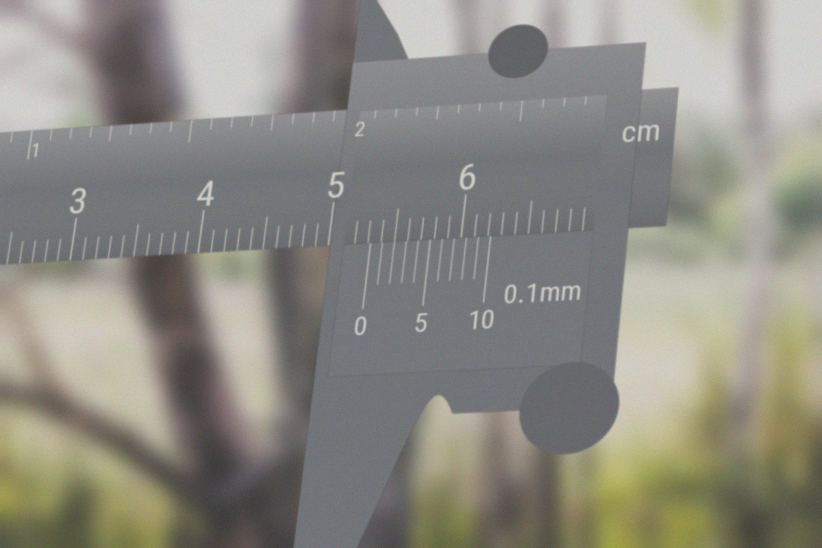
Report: 53.2 mm
